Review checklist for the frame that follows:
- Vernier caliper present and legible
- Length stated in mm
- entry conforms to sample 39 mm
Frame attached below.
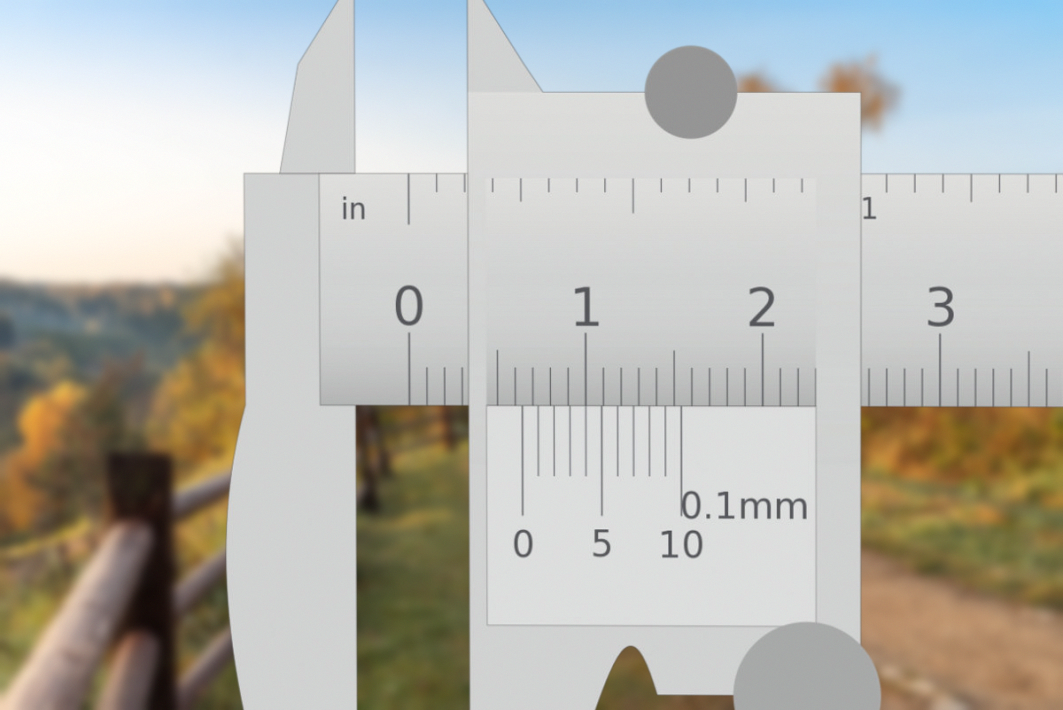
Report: 6.4 mm
